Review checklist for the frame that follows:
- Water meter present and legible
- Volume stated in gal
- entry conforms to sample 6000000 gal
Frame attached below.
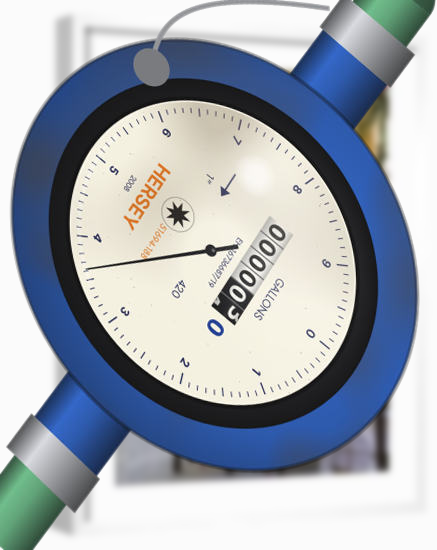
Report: 33.6 gal
